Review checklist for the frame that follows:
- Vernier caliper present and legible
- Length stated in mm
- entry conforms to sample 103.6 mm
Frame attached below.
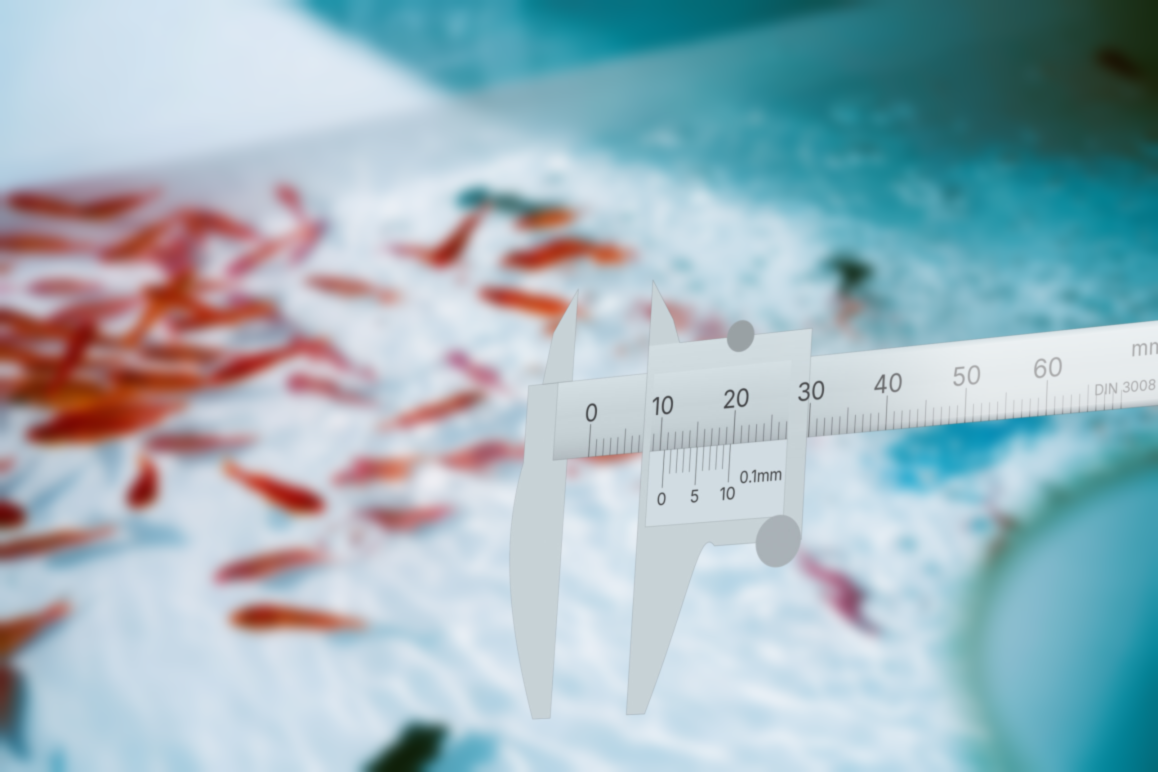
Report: 10.6 mm
